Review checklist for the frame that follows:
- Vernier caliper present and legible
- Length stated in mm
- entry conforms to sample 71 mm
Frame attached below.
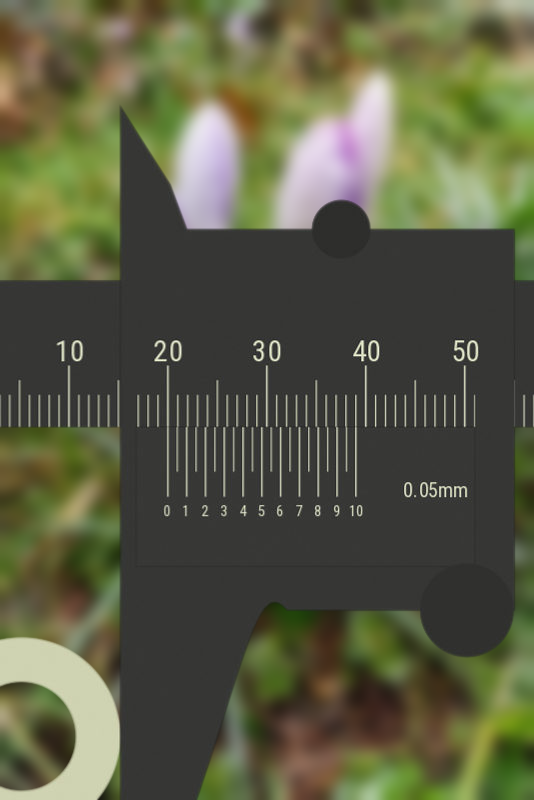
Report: 20.0 mm
